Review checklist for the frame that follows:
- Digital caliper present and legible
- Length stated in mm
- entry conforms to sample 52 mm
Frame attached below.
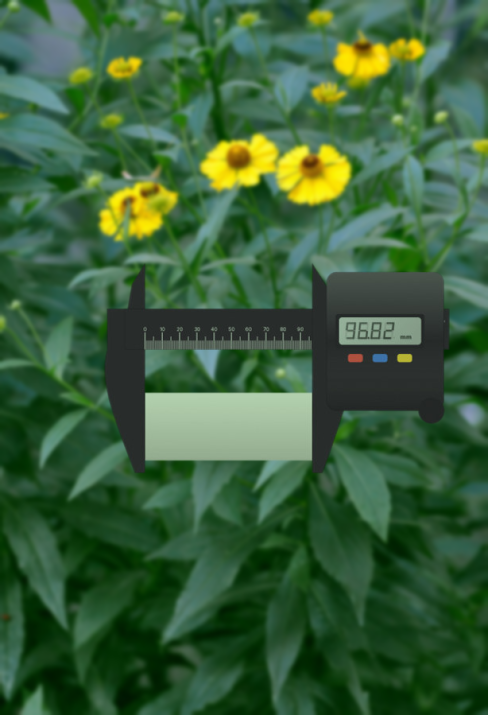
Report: 96.82 mm
